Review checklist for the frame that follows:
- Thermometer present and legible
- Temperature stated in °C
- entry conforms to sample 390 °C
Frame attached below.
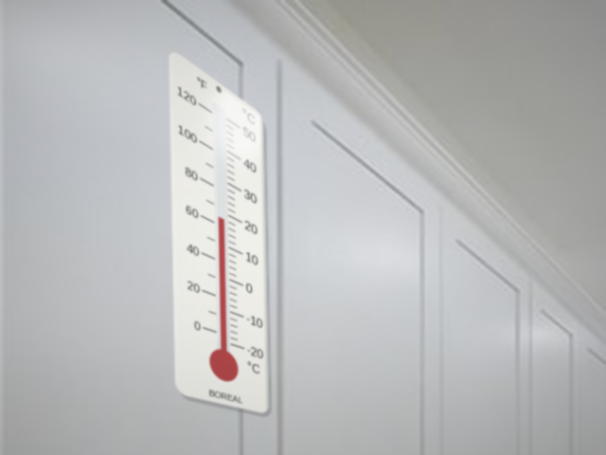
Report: 18 °C
